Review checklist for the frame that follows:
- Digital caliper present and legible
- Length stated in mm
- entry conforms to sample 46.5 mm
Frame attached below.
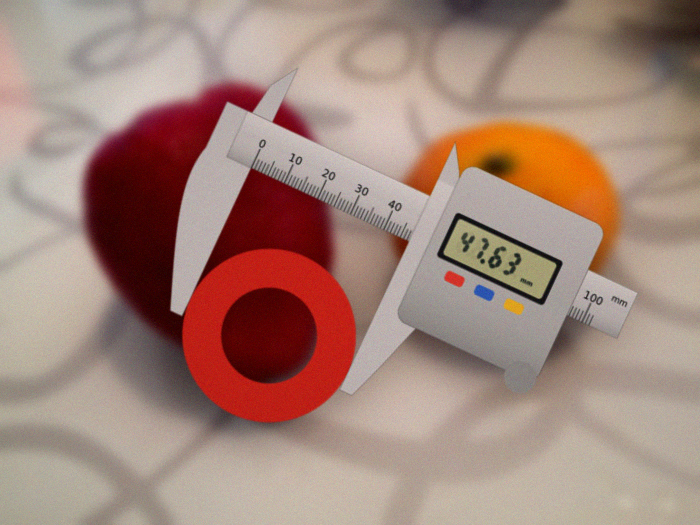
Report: 47.63 mm
